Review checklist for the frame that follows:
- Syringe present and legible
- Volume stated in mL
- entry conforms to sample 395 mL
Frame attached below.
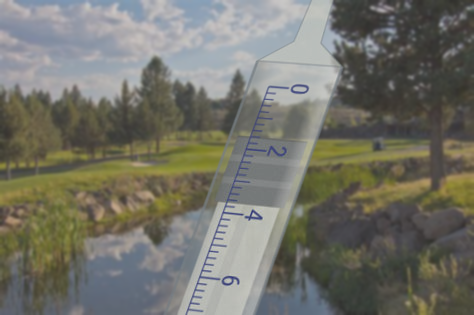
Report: 1.6 mL
